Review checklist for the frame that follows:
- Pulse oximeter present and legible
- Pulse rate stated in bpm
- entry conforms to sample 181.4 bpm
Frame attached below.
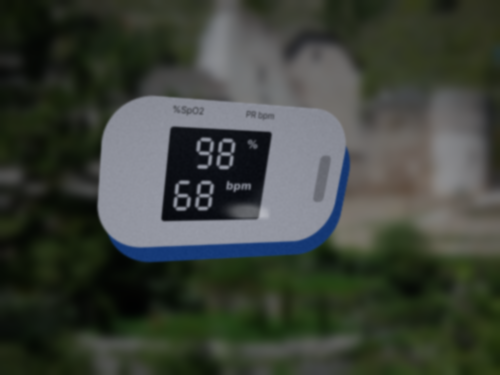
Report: 68 bpm
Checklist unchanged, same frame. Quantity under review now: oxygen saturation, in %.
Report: 98 %
